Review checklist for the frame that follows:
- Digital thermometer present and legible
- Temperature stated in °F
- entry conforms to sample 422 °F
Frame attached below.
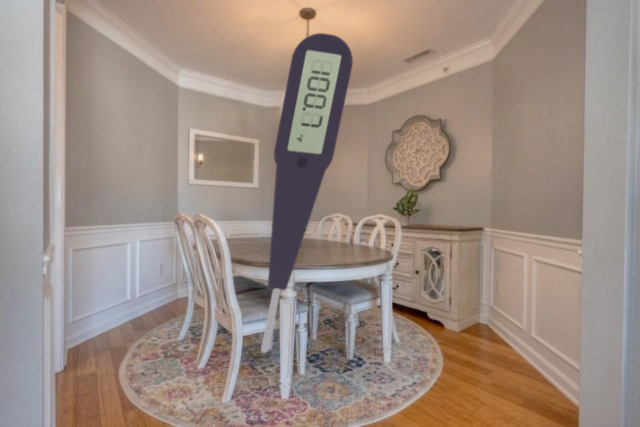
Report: 100.7 °F
